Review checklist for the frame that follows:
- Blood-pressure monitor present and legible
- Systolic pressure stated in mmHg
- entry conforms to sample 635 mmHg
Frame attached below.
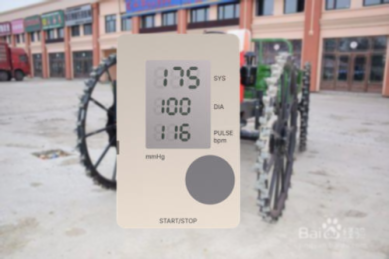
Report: 175 mmHg
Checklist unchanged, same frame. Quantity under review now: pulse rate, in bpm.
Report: 116 bpm
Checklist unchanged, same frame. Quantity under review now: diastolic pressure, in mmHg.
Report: 100 mmHg
